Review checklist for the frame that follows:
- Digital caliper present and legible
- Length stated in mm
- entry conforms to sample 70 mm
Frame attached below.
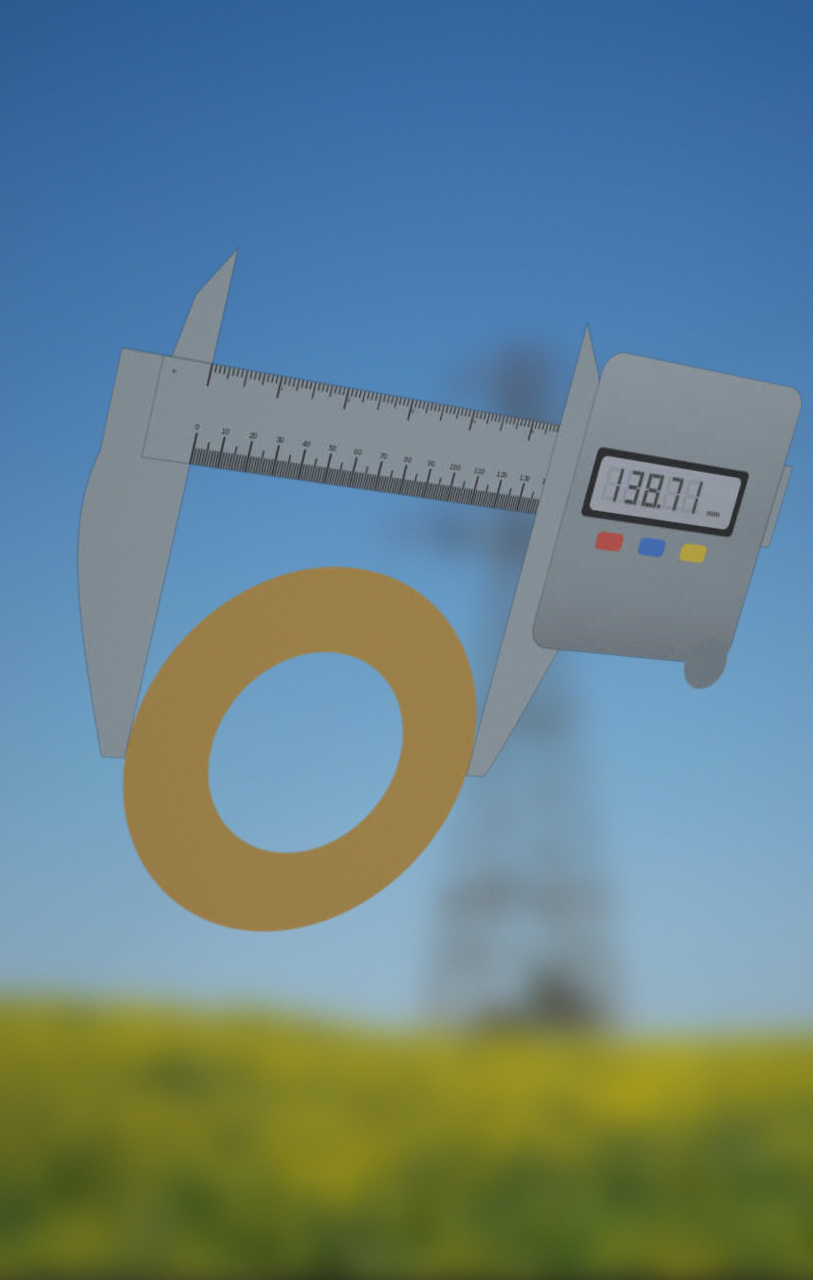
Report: 138.71 mm
